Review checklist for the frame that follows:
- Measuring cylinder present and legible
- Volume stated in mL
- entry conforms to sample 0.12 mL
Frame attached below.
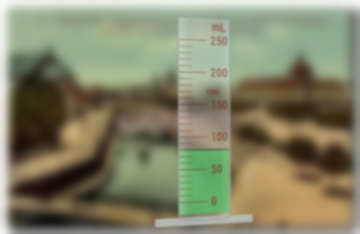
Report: 80 mL
